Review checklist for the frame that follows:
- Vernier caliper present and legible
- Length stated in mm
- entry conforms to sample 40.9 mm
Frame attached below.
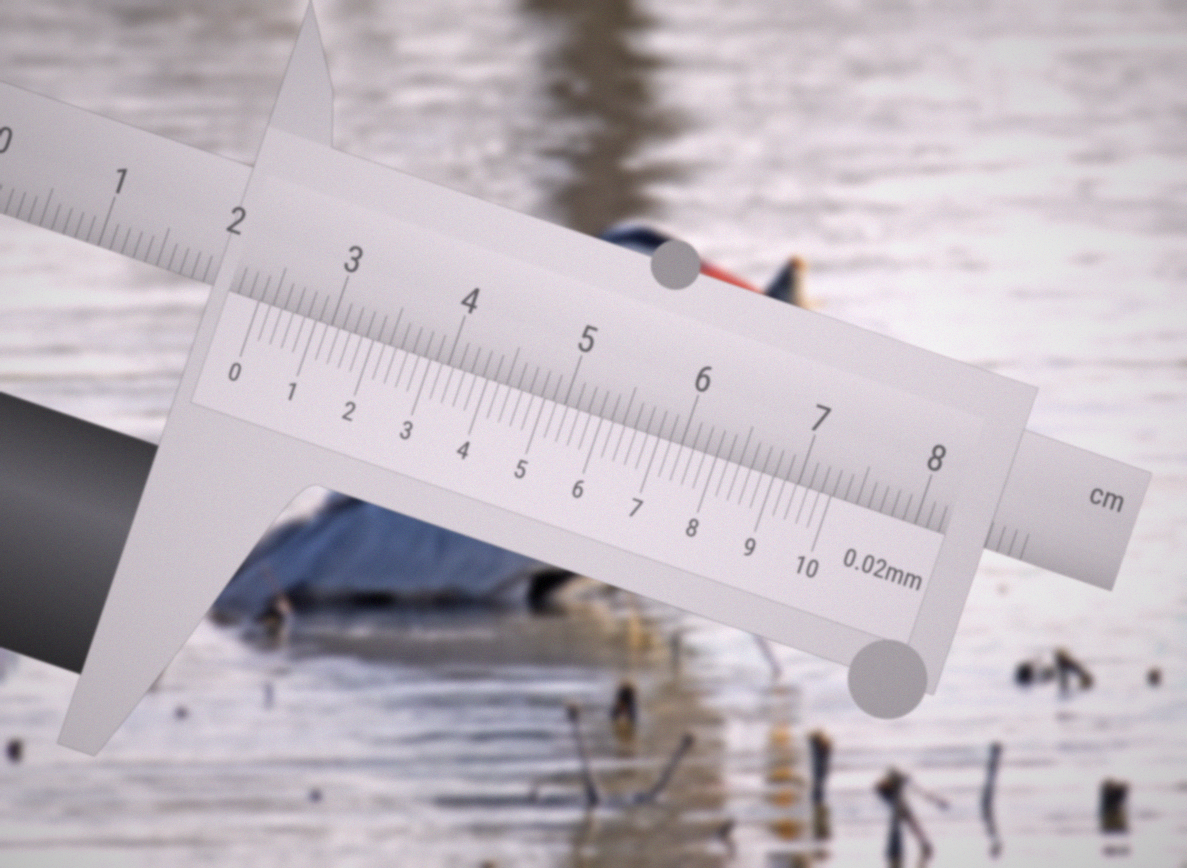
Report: 23.8 mm
